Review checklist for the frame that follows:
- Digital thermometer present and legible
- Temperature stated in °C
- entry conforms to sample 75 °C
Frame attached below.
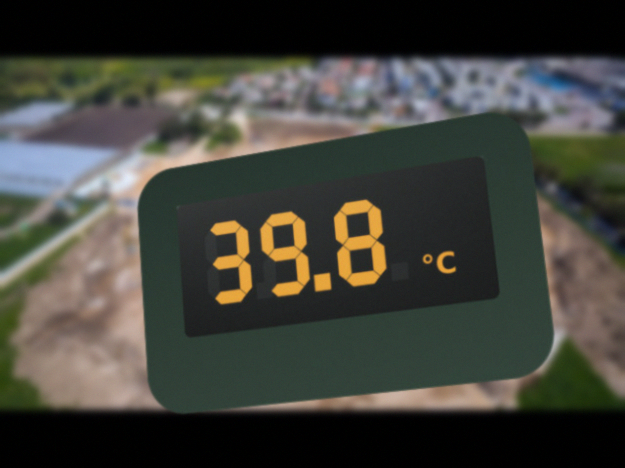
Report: 39.8 °C
